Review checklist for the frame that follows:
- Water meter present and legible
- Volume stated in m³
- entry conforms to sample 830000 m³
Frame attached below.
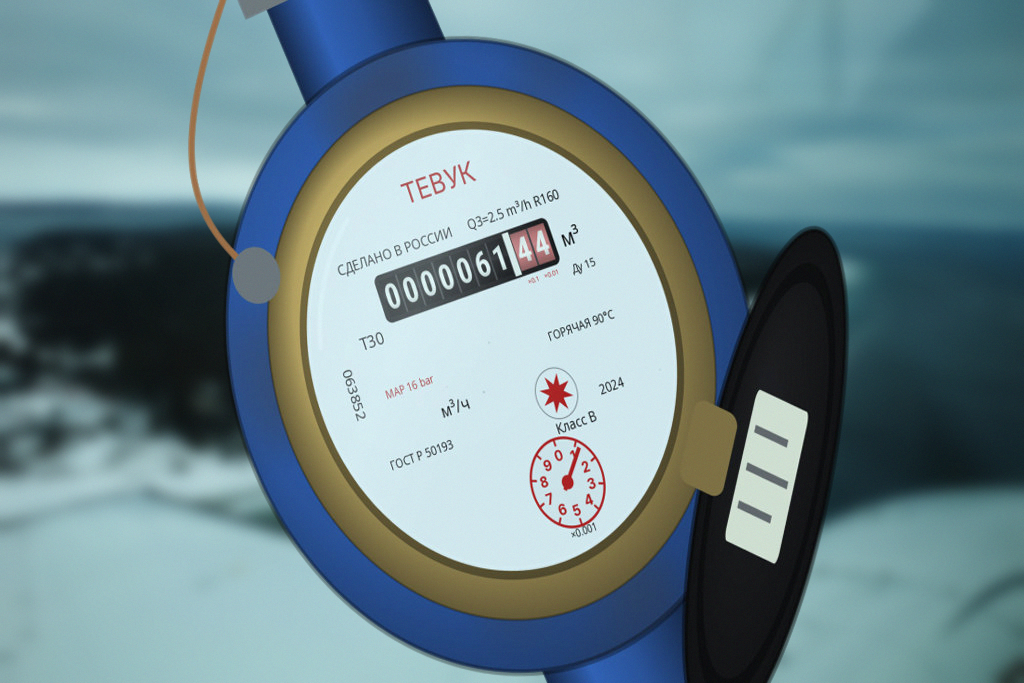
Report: 61.441 m³
